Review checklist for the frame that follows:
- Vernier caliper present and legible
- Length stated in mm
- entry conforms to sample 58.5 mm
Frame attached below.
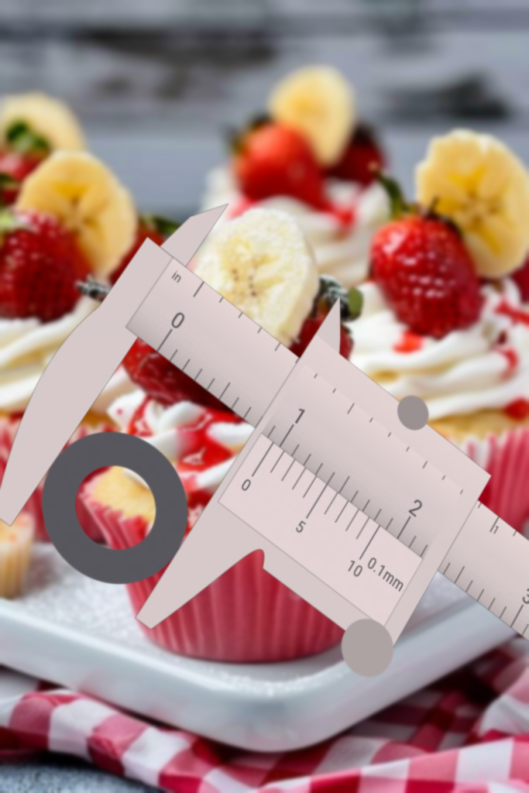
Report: 9.5 mm
